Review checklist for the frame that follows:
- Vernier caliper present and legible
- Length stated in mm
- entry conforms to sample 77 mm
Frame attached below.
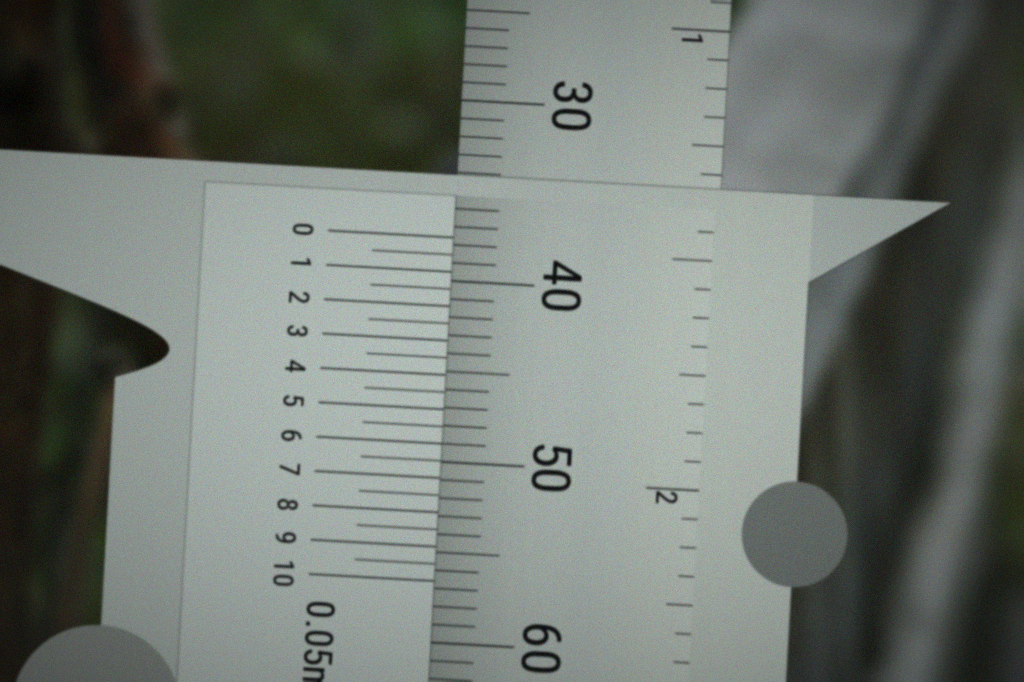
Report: 37.6 mm
